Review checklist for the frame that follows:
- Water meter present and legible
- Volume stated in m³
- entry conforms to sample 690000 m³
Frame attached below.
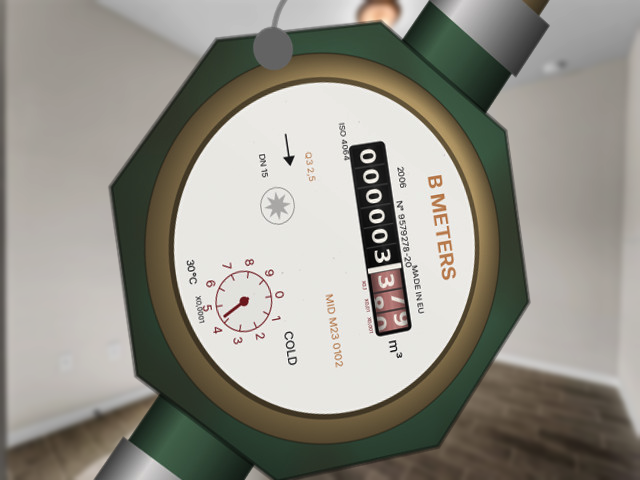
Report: 3.3794 m³
